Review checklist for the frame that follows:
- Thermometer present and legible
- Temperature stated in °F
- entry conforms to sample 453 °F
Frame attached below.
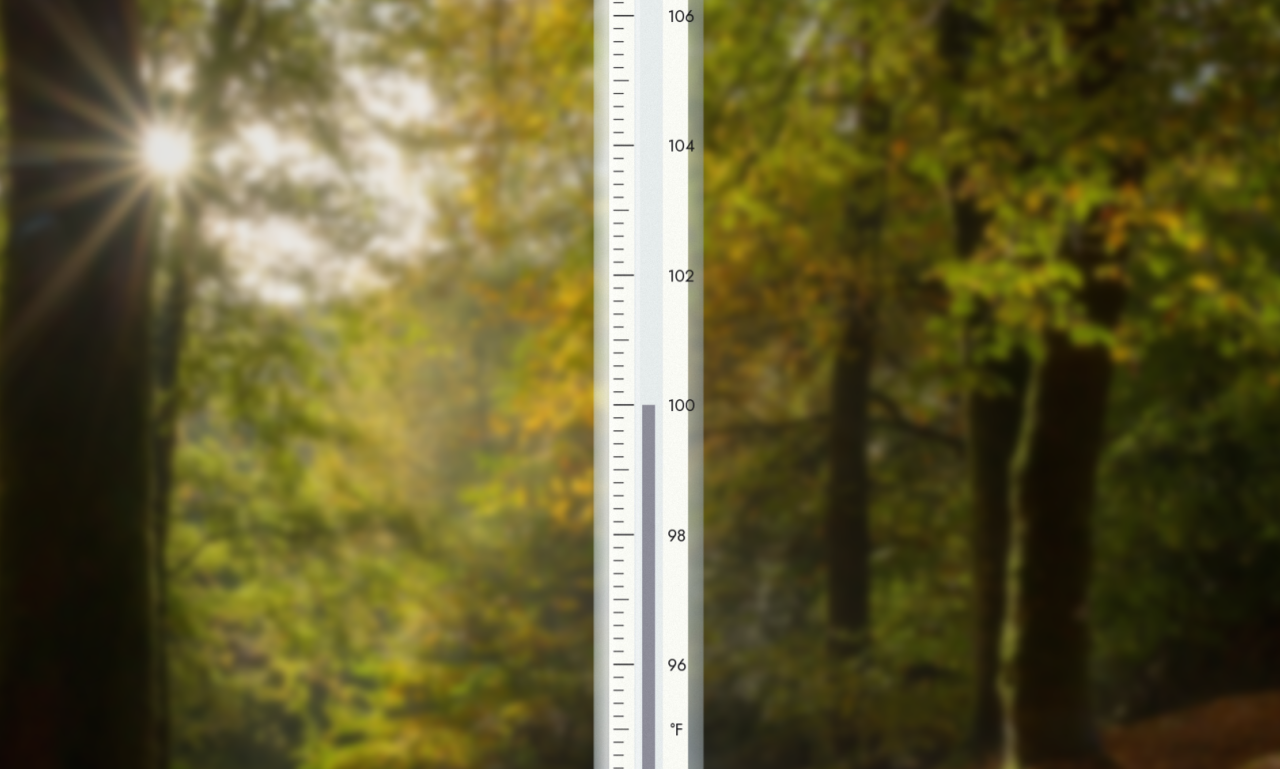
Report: 100 °F
